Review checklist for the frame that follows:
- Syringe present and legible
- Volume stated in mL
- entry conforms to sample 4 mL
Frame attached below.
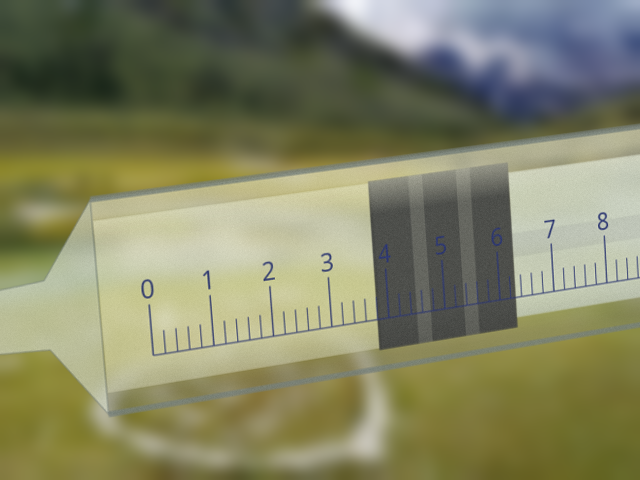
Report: 3.8 mL
